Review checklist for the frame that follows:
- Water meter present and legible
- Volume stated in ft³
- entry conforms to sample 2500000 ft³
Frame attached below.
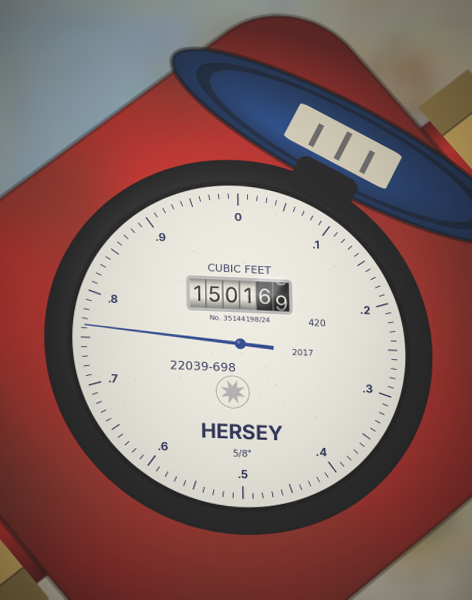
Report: 150168.76 ft³
